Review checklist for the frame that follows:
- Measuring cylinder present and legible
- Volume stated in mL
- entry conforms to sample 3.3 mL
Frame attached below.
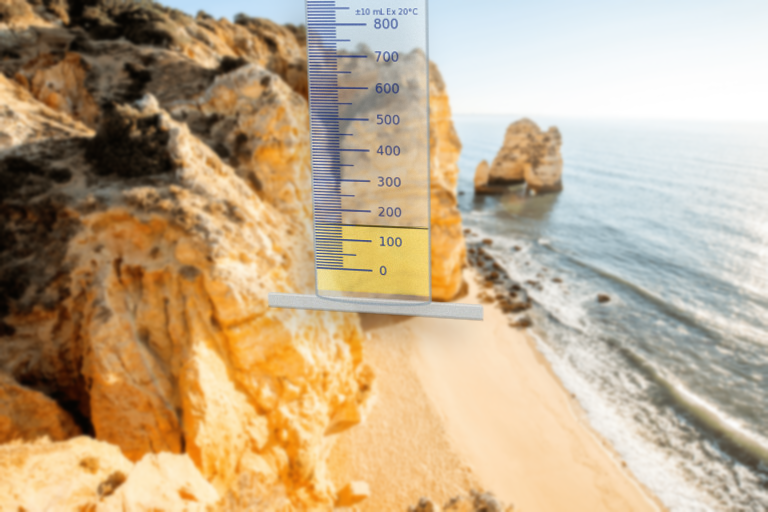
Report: 150 mL
